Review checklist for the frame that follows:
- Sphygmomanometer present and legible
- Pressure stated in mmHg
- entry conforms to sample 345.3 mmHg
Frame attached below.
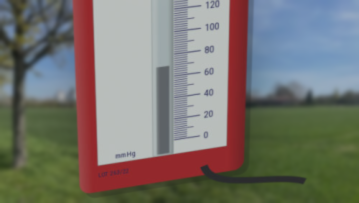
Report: 70 mmHg
